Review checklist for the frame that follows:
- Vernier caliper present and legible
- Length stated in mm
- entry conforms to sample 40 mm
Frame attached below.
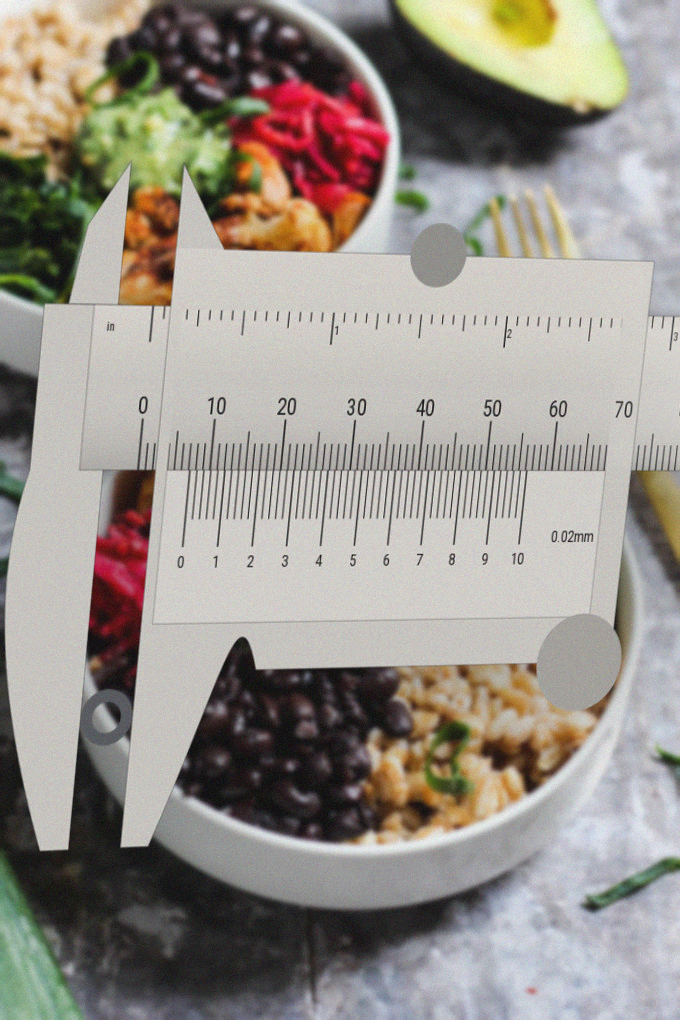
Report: 7.2 mm
